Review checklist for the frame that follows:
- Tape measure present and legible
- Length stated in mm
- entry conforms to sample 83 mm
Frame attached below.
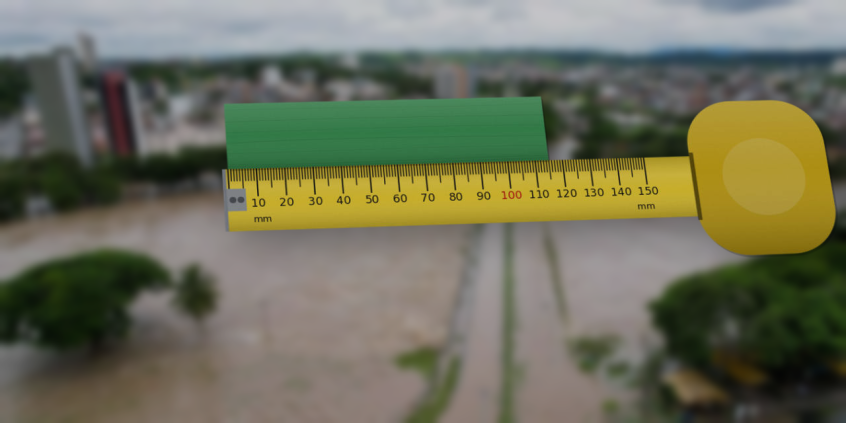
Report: 115 mm
